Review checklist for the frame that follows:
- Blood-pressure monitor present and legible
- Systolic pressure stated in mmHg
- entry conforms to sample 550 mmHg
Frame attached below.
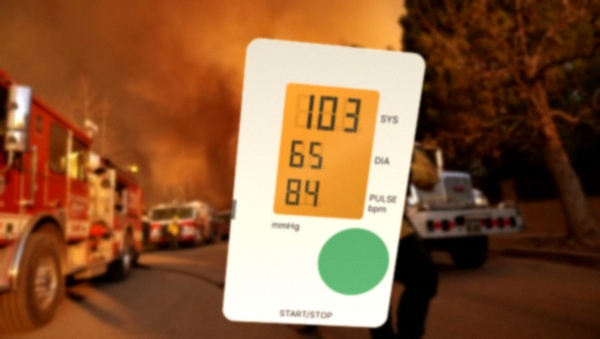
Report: 103 mmHg
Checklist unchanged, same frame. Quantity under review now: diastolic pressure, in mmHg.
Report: 65 mmHg
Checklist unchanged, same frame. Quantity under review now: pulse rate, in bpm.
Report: 84 bpm
